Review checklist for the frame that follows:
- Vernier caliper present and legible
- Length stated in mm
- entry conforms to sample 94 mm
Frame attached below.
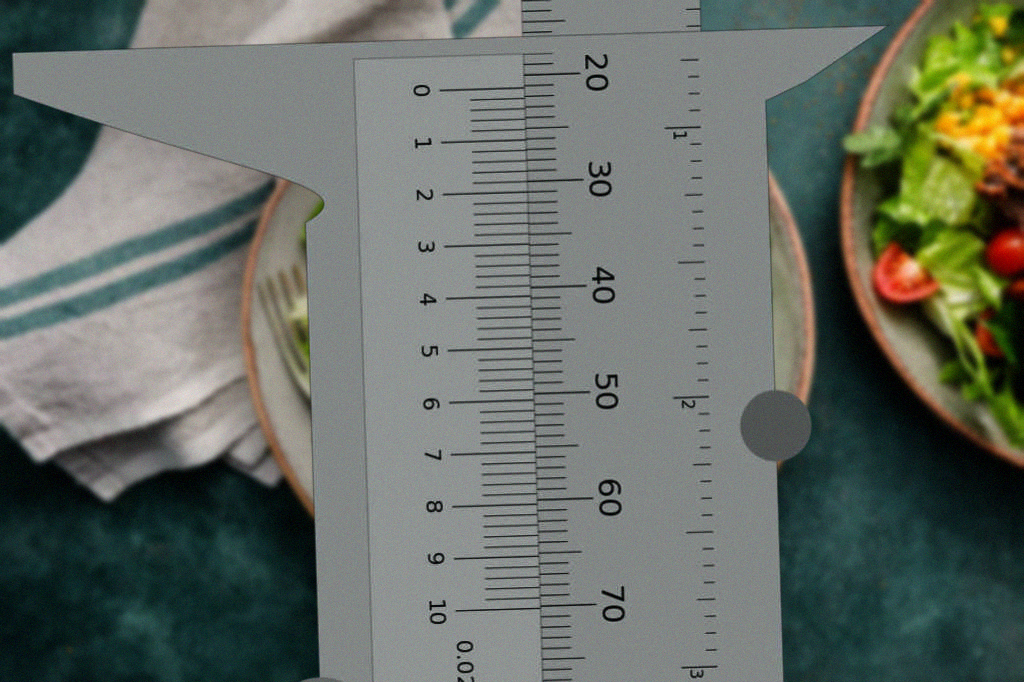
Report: 21.2 mm
